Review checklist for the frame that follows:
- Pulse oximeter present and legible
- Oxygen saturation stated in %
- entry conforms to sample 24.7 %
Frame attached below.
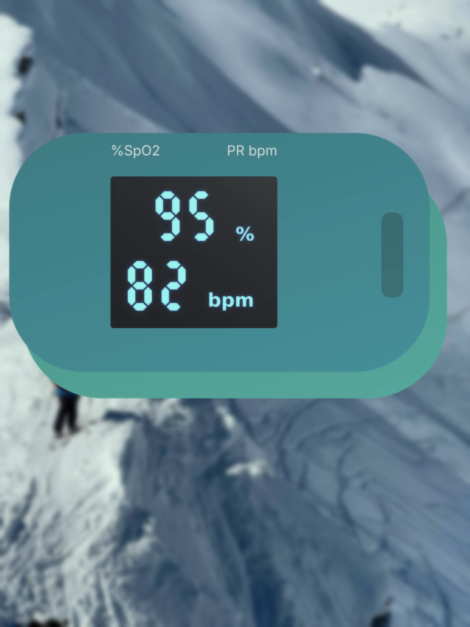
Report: 95 %
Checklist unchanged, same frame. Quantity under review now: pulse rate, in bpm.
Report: 82 bpm
